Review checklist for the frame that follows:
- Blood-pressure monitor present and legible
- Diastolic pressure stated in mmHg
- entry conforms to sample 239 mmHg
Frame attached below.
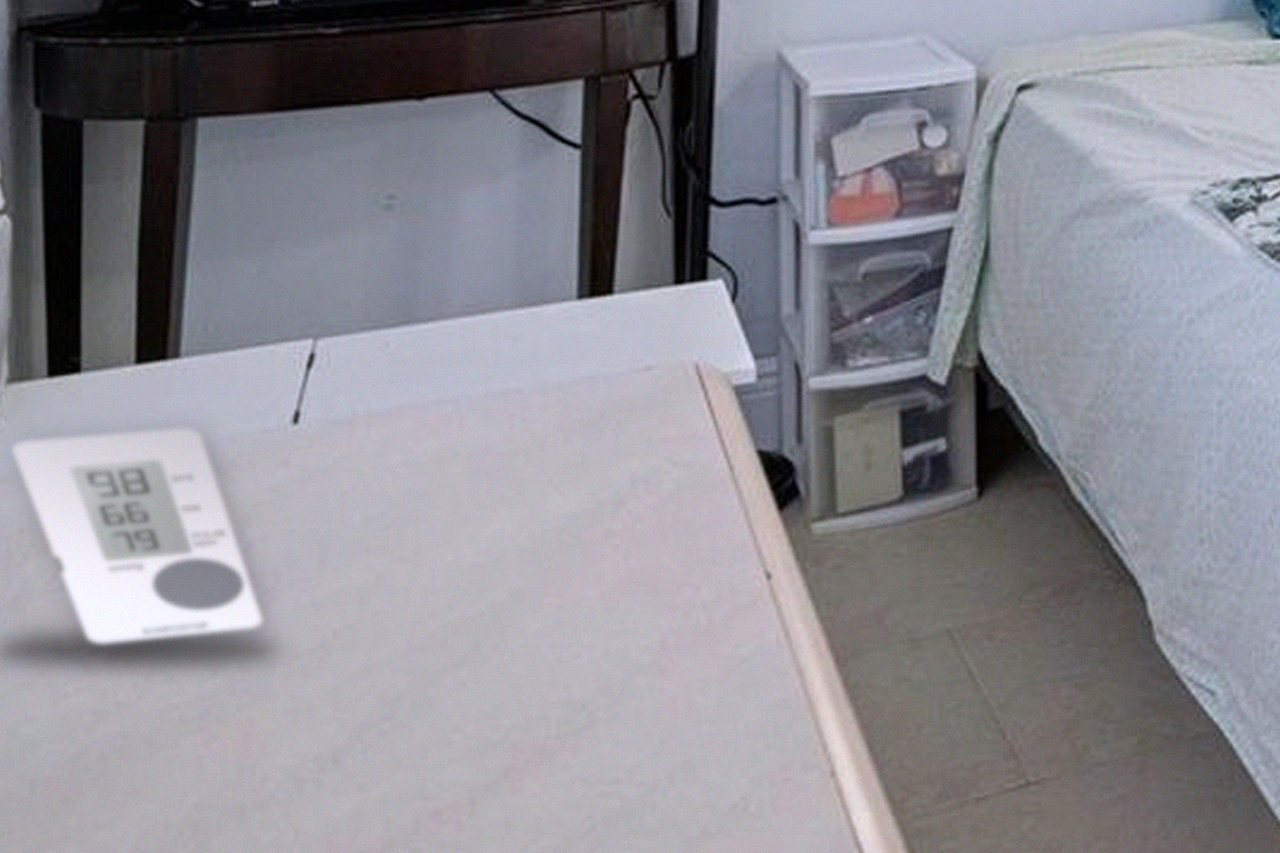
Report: 66 mmHg
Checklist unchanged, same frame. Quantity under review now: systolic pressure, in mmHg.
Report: 98 mmHg
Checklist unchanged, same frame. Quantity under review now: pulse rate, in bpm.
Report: 79 bpm
